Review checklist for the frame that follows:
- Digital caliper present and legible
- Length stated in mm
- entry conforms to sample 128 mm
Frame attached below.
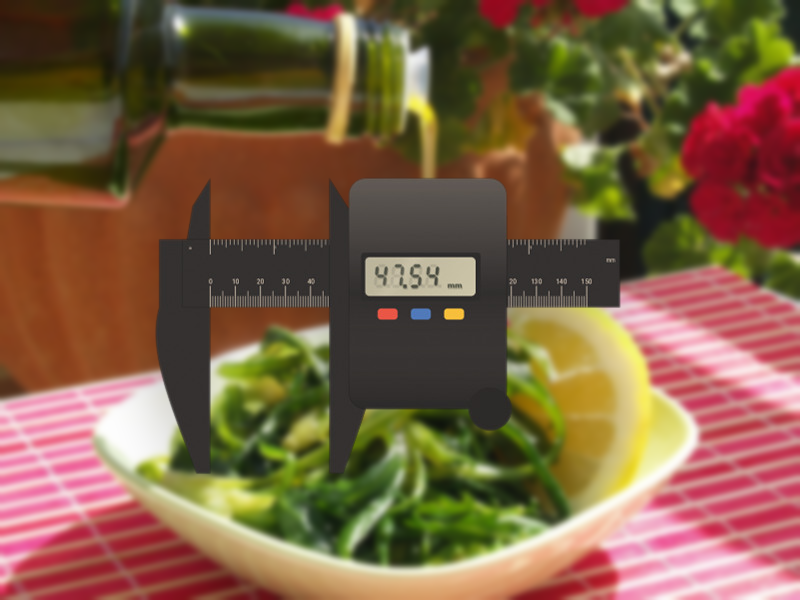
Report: 47.54 mm
